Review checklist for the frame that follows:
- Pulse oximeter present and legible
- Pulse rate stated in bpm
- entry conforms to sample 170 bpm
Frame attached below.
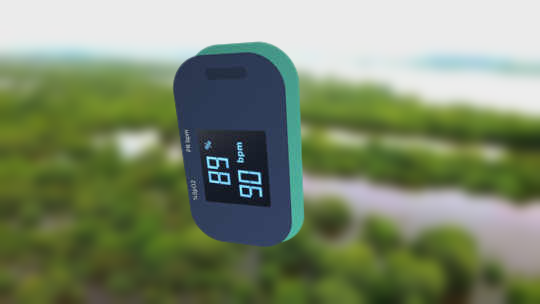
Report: 90 bpm
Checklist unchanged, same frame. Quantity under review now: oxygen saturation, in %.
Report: 89 %
